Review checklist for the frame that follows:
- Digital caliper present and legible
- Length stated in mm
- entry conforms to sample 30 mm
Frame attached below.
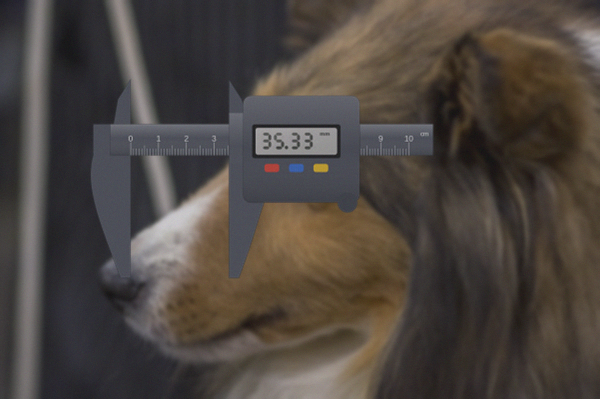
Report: 35.33 mm
